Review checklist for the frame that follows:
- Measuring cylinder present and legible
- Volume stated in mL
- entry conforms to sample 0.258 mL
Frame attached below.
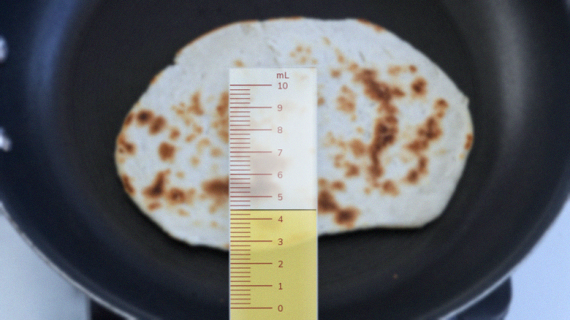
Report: 4.4 mL
